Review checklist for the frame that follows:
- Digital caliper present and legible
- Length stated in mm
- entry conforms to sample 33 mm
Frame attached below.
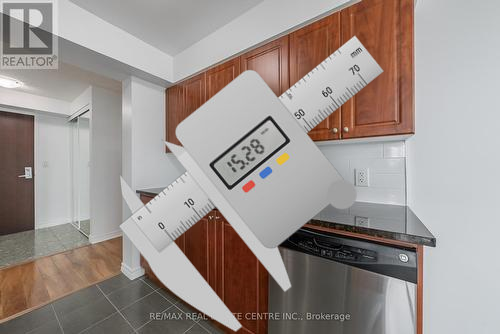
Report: 15.28 mm
